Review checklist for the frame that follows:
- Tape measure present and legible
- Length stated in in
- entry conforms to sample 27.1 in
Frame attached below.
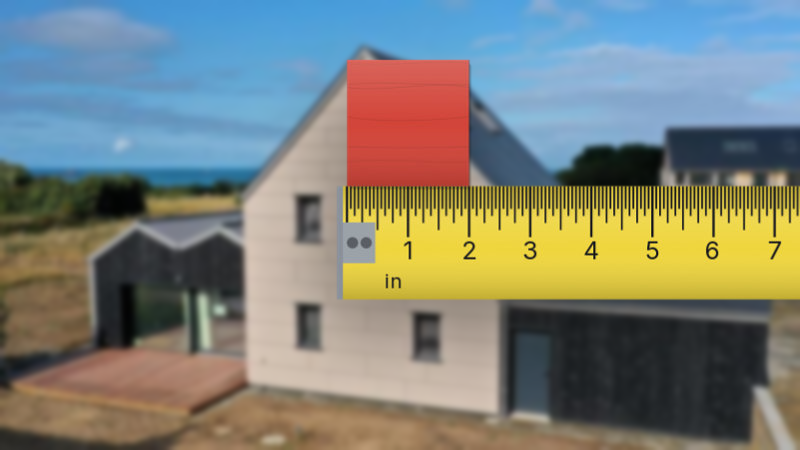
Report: 2 in
